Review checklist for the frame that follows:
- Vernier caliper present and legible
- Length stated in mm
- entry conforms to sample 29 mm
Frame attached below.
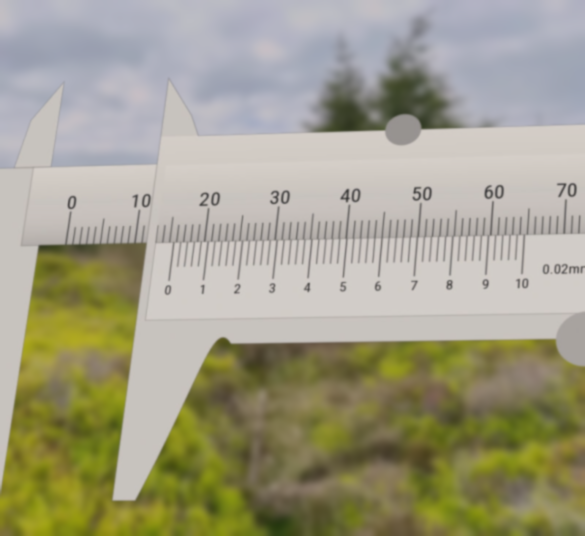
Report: 15.6 mm
